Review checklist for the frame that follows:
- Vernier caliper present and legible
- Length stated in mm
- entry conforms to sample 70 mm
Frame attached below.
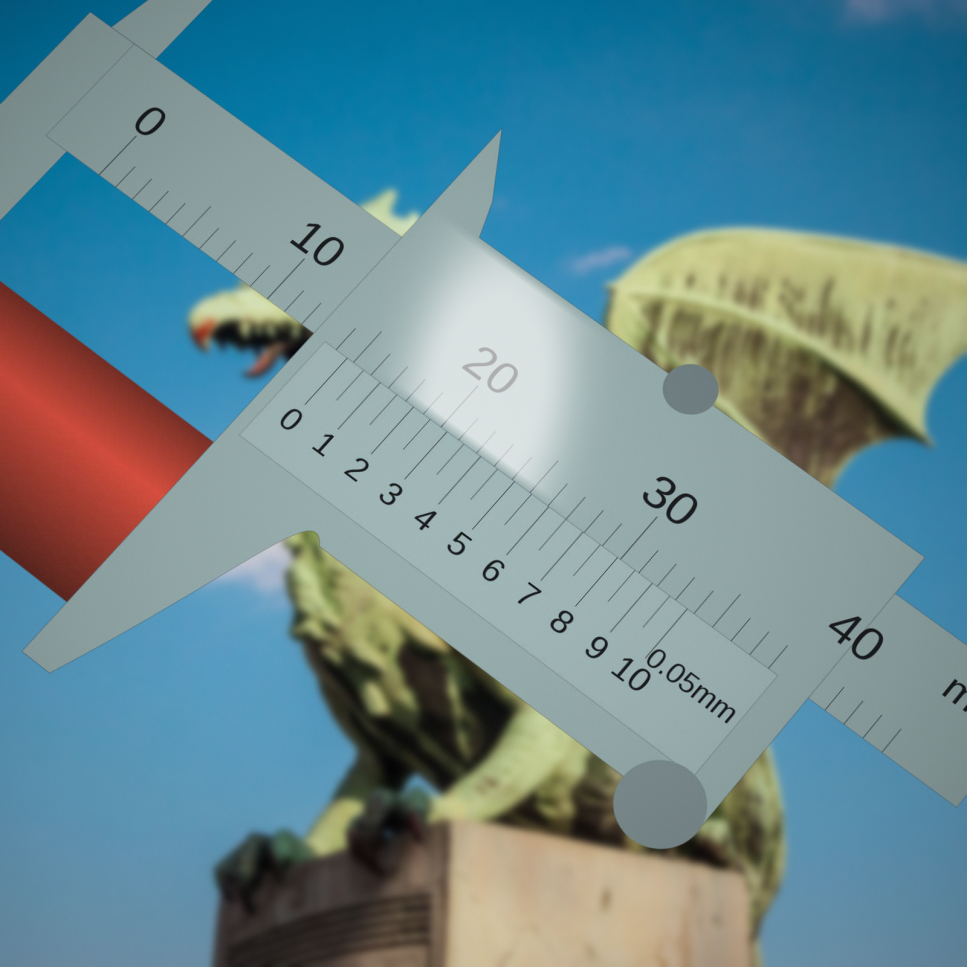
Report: 14.65 mm
